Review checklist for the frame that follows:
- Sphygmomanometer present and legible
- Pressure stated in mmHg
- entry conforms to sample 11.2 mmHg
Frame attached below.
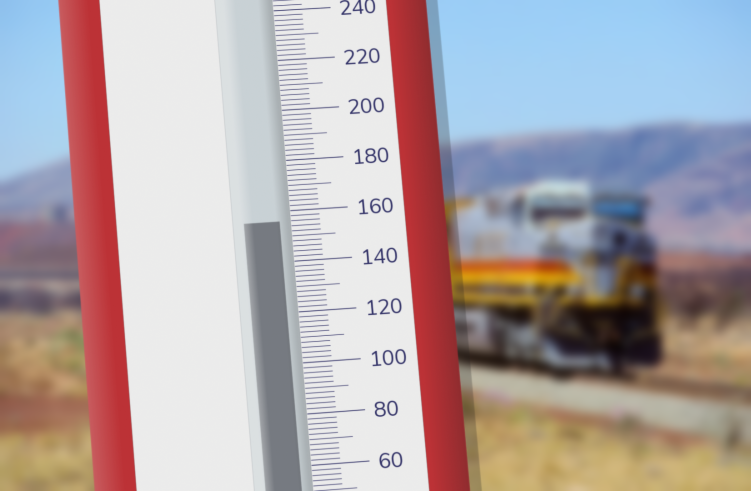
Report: 156 mmHg
